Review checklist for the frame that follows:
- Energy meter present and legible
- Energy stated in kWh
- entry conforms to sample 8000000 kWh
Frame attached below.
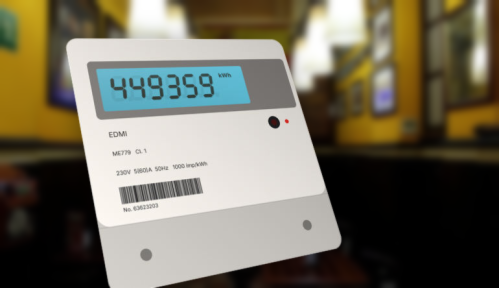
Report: 449359 kWh
